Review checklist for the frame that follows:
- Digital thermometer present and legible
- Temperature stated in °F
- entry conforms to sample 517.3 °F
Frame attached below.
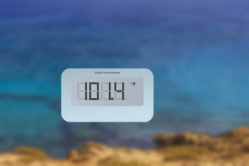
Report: 101.4 °F
